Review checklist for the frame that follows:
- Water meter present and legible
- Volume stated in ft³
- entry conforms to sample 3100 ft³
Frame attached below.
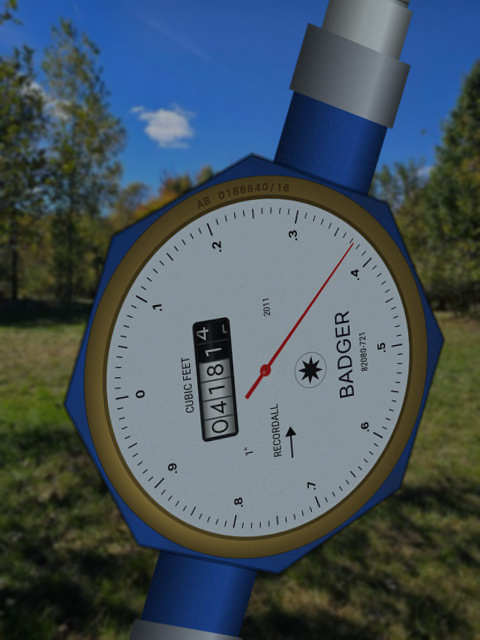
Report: 41814.37 ft³
